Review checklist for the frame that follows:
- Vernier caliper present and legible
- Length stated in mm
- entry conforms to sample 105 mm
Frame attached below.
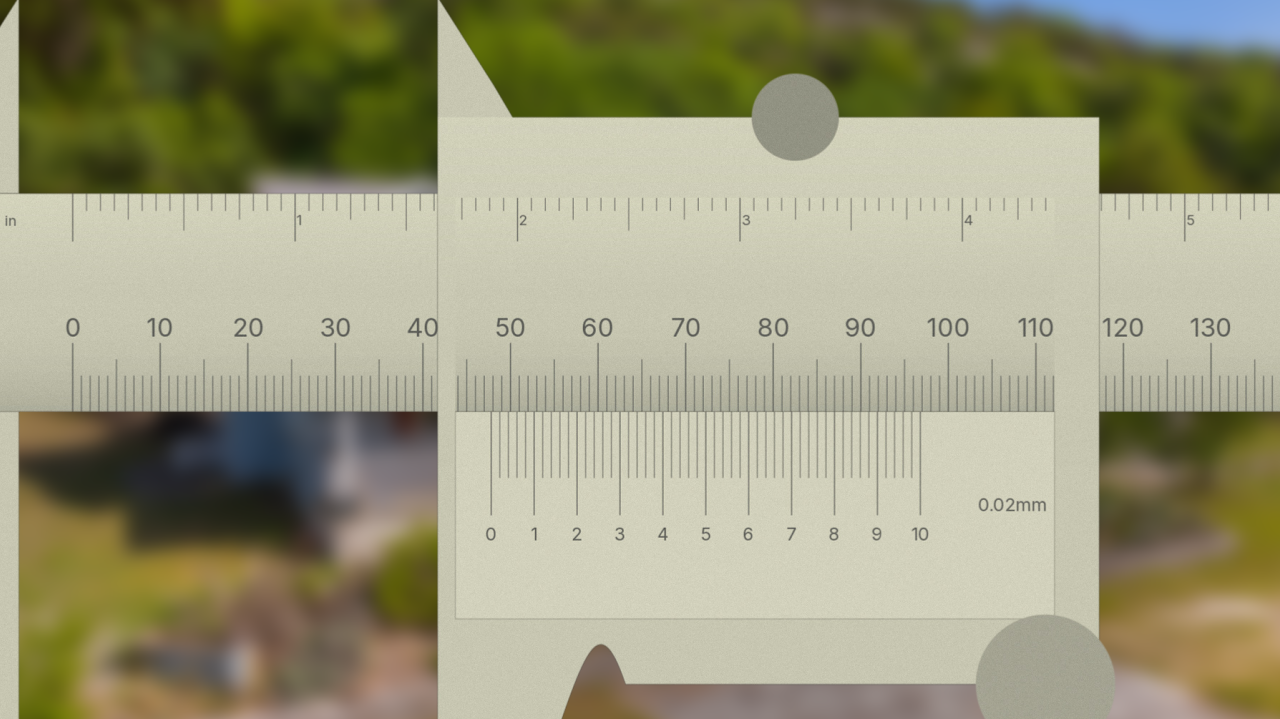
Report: 47.8 mm
